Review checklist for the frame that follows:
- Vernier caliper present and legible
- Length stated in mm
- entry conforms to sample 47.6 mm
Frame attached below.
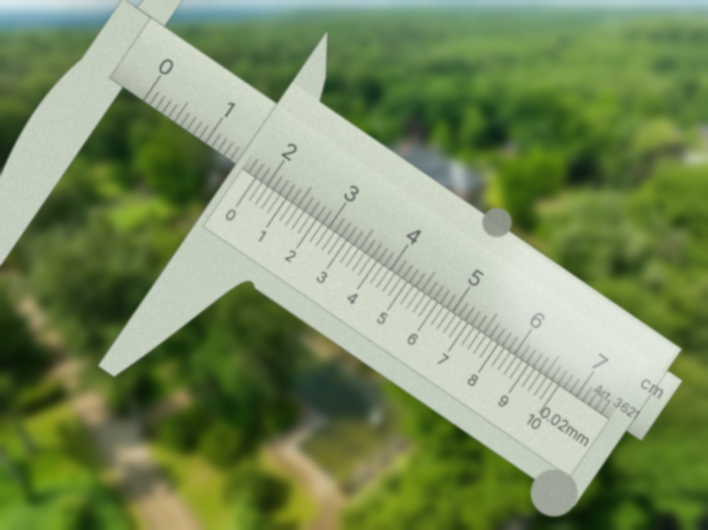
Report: 18.2 mm
